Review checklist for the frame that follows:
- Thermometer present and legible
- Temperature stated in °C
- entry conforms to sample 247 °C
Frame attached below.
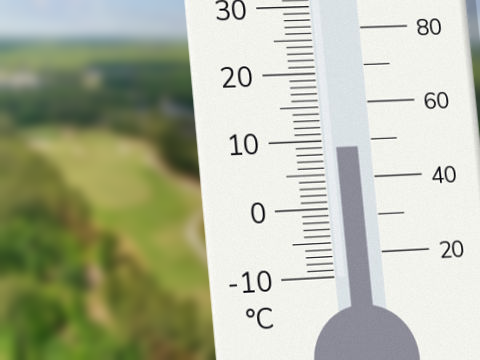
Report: 9 °C
